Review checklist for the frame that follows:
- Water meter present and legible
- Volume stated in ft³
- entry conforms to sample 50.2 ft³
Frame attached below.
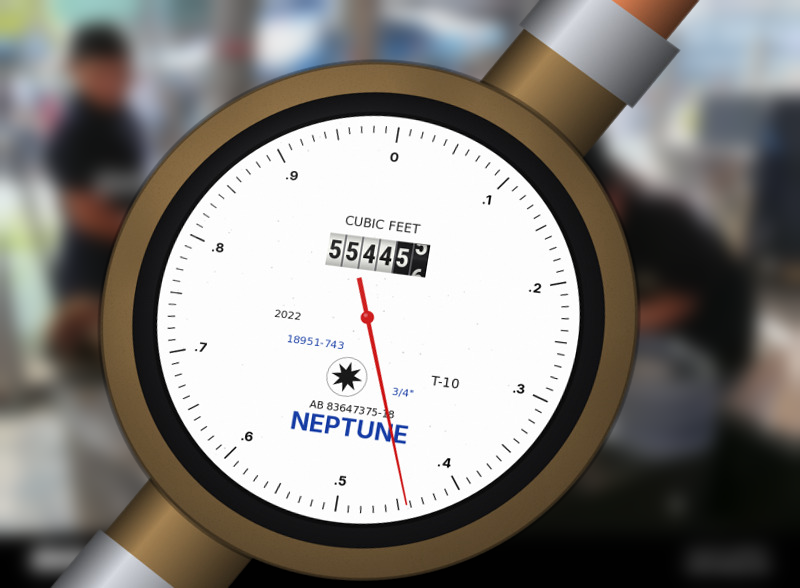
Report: 554455.44 ft³
